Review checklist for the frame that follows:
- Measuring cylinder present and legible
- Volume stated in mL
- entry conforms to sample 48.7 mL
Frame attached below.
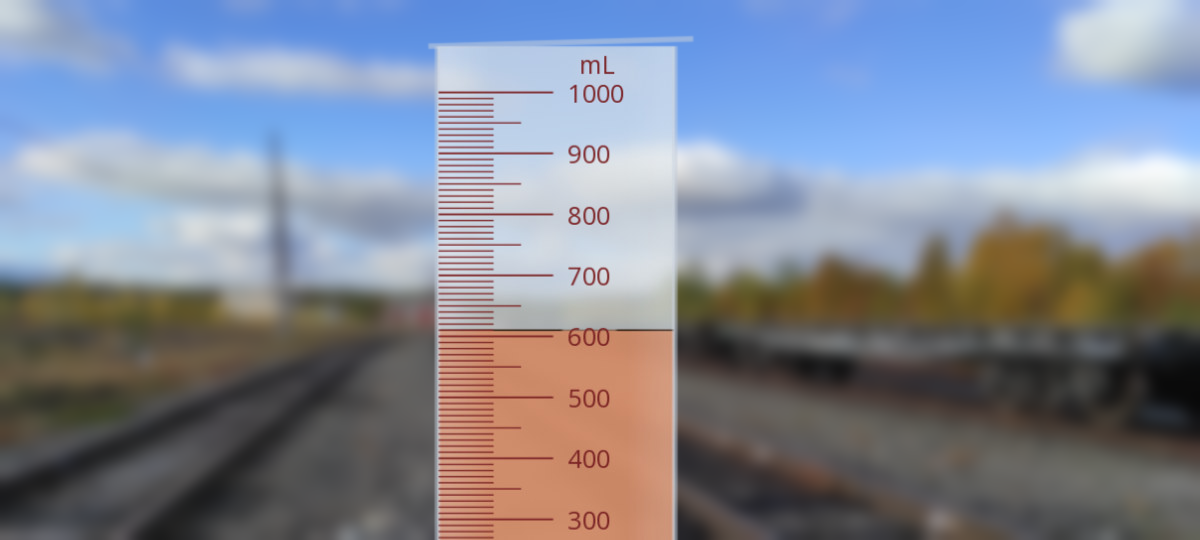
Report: 610 mL
